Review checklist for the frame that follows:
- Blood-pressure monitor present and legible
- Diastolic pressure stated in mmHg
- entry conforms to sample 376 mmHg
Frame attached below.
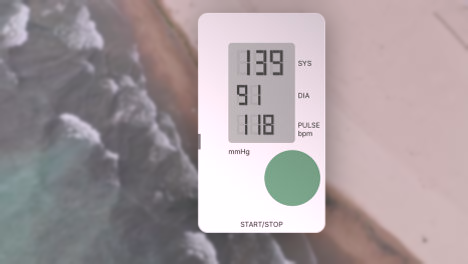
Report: 91 mmHg
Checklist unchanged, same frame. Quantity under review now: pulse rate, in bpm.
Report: 118 bpm
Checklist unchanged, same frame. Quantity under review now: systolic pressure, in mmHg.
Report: 139 mmHg
